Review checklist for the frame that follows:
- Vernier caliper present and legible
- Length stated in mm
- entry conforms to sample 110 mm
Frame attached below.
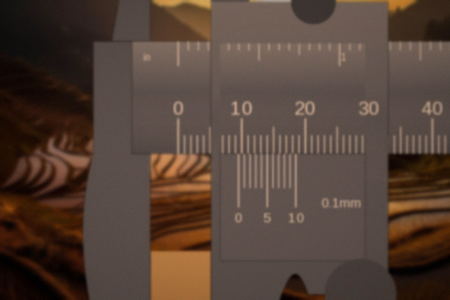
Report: 9.5 mm
